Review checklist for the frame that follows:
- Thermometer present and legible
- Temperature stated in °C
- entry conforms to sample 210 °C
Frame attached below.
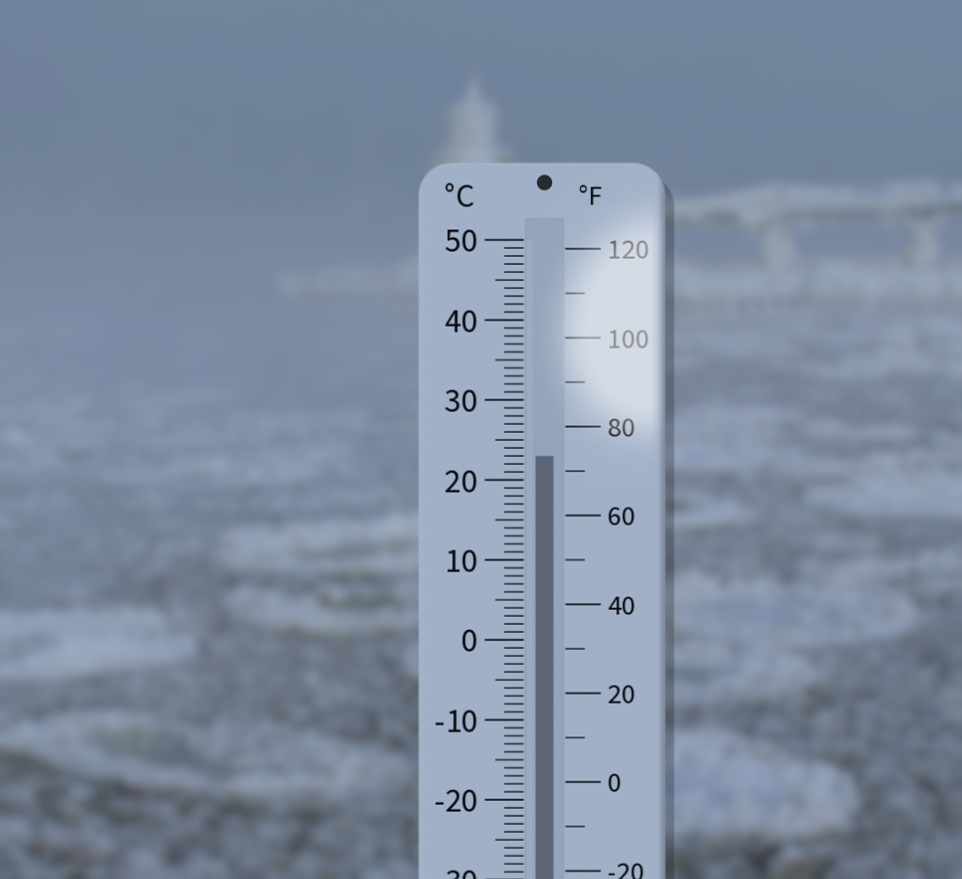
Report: 23 °C
